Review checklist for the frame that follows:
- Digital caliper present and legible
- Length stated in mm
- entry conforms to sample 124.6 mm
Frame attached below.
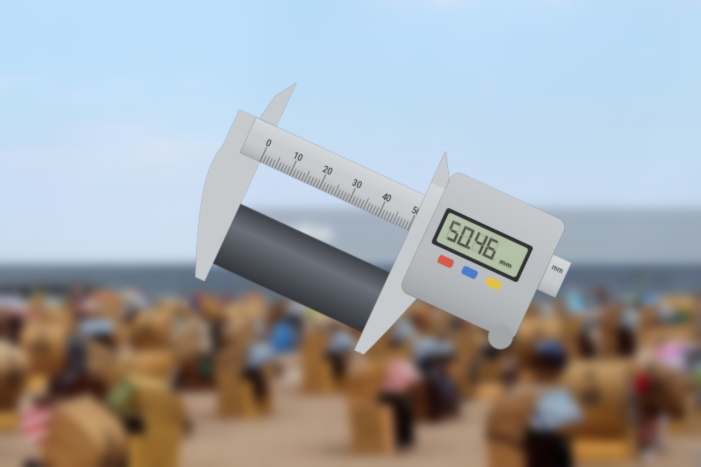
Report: 50.46 mm
